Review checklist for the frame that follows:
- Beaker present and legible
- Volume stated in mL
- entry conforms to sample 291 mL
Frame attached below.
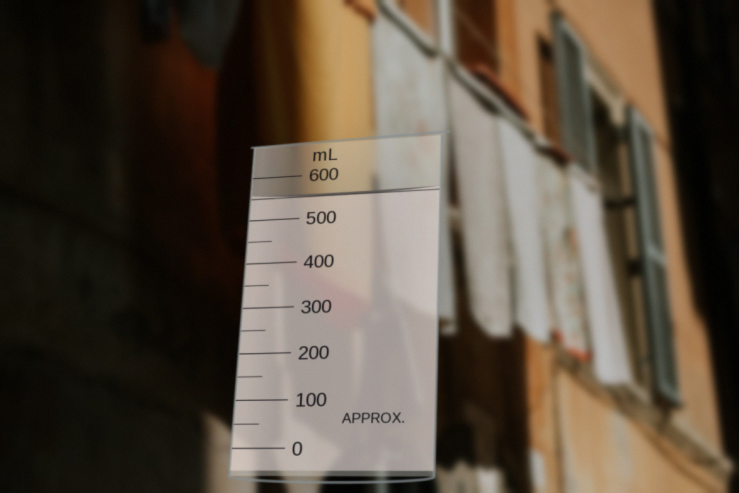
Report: 550 mL
